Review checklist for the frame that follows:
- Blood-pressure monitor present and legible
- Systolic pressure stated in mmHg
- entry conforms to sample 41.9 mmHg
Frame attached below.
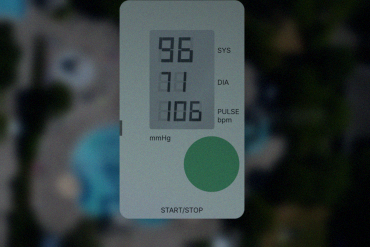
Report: 96 mmHg
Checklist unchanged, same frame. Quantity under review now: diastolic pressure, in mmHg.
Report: 71 mmHg
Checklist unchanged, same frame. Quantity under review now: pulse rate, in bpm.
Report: 106 bpm
